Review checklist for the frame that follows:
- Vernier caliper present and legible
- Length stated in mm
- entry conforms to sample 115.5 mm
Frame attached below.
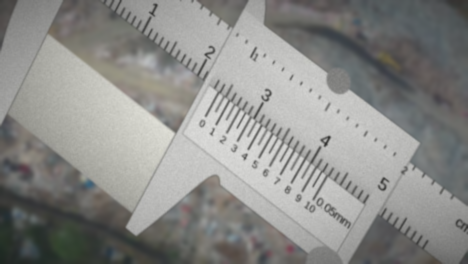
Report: 23.8 mm
